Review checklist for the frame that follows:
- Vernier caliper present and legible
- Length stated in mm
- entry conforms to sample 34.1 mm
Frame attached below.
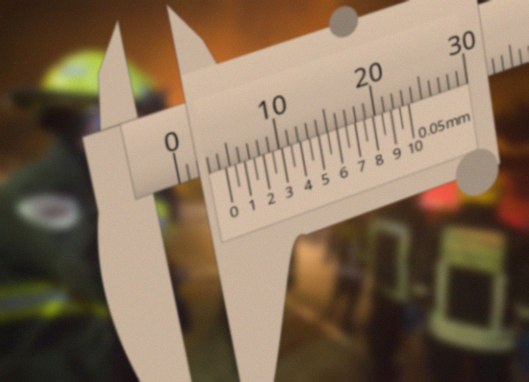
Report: 4.6 mm
